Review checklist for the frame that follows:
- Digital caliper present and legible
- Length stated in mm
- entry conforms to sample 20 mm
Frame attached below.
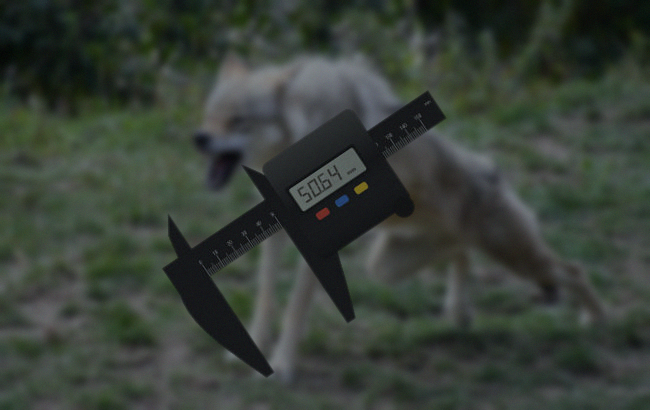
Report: 50.64 mm
